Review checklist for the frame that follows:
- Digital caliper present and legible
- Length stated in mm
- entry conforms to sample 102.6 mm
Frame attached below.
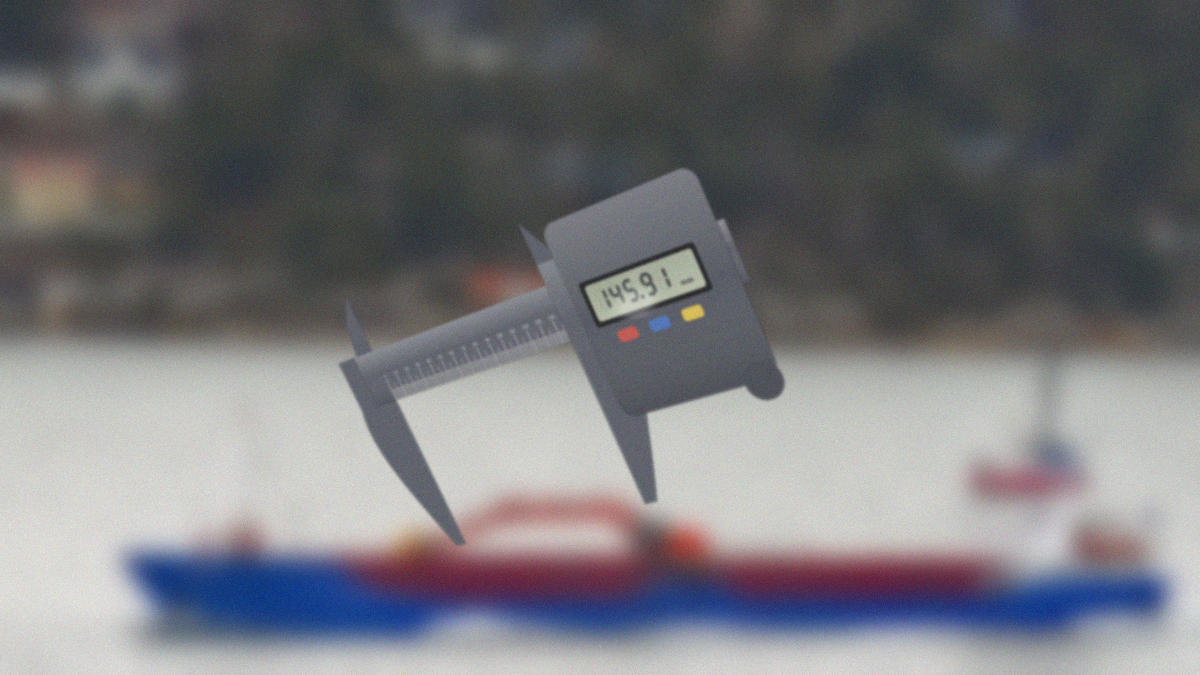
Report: 145.91 mm
